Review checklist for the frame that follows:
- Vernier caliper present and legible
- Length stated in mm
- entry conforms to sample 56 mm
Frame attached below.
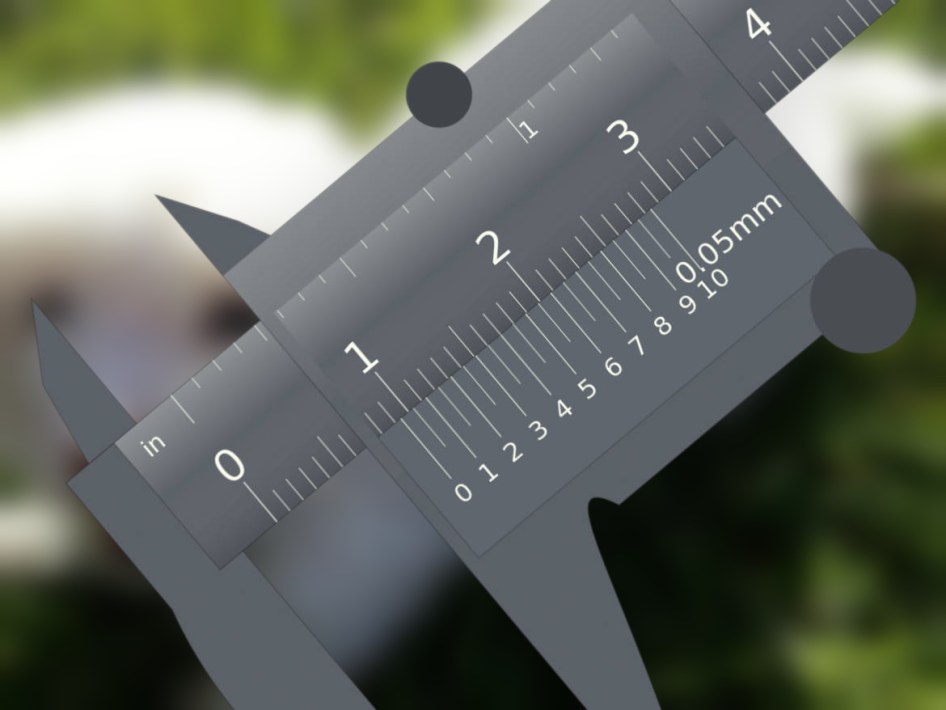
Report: 9.4 mm
